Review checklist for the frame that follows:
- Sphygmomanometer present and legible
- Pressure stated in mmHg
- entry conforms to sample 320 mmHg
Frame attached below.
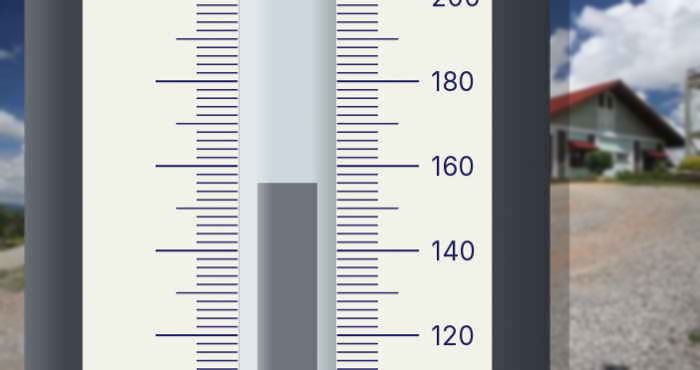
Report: 156 mmHg
